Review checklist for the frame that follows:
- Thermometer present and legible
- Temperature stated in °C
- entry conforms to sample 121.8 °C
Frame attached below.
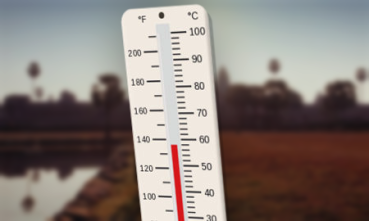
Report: 58 °C
